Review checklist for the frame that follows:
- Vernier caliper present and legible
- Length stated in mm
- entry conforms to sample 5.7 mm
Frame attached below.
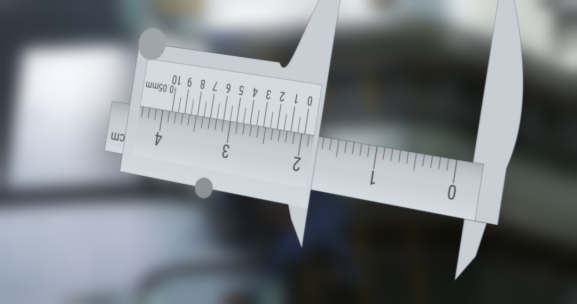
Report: 19.6 mm
